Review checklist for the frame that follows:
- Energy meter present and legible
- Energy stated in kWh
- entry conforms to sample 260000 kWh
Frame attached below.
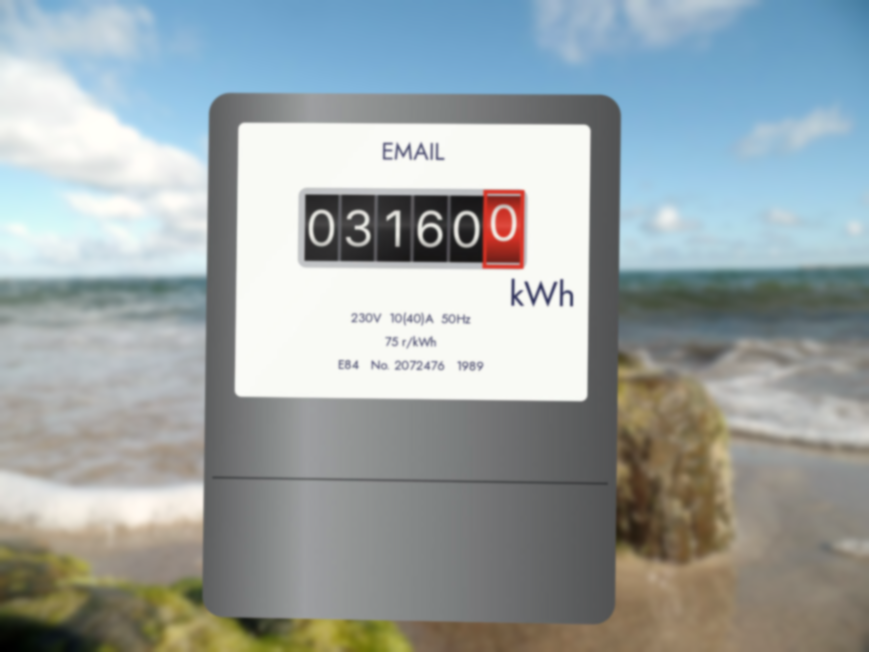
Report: 3160.0 kWh
